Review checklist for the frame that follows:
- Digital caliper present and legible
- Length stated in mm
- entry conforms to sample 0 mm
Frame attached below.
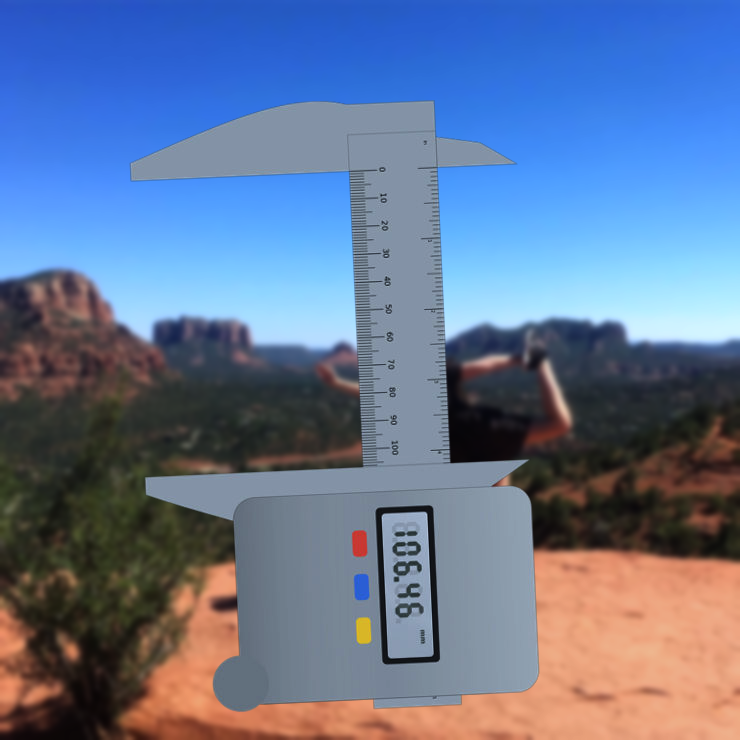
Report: 106.46 mm
